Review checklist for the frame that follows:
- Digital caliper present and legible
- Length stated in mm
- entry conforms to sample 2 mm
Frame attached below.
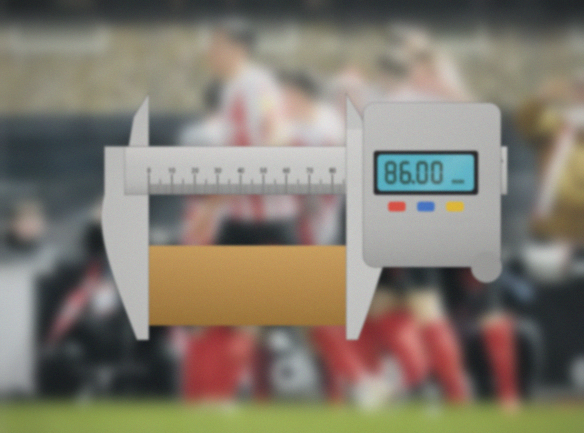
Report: 86.00 mm
